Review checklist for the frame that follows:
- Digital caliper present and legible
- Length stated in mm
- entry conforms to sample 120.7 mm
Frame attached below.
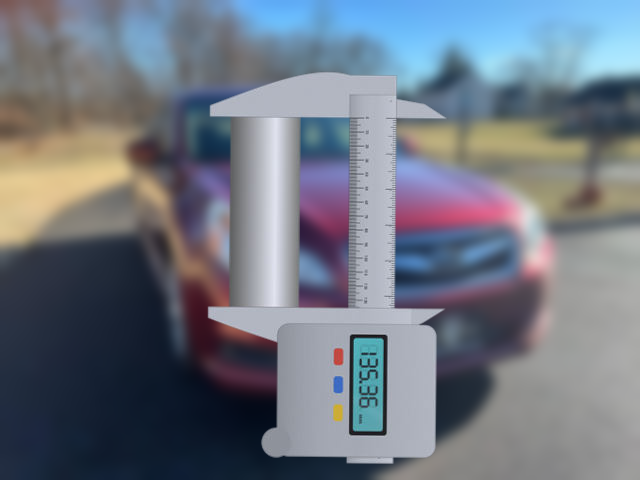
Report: 135.36 mm
